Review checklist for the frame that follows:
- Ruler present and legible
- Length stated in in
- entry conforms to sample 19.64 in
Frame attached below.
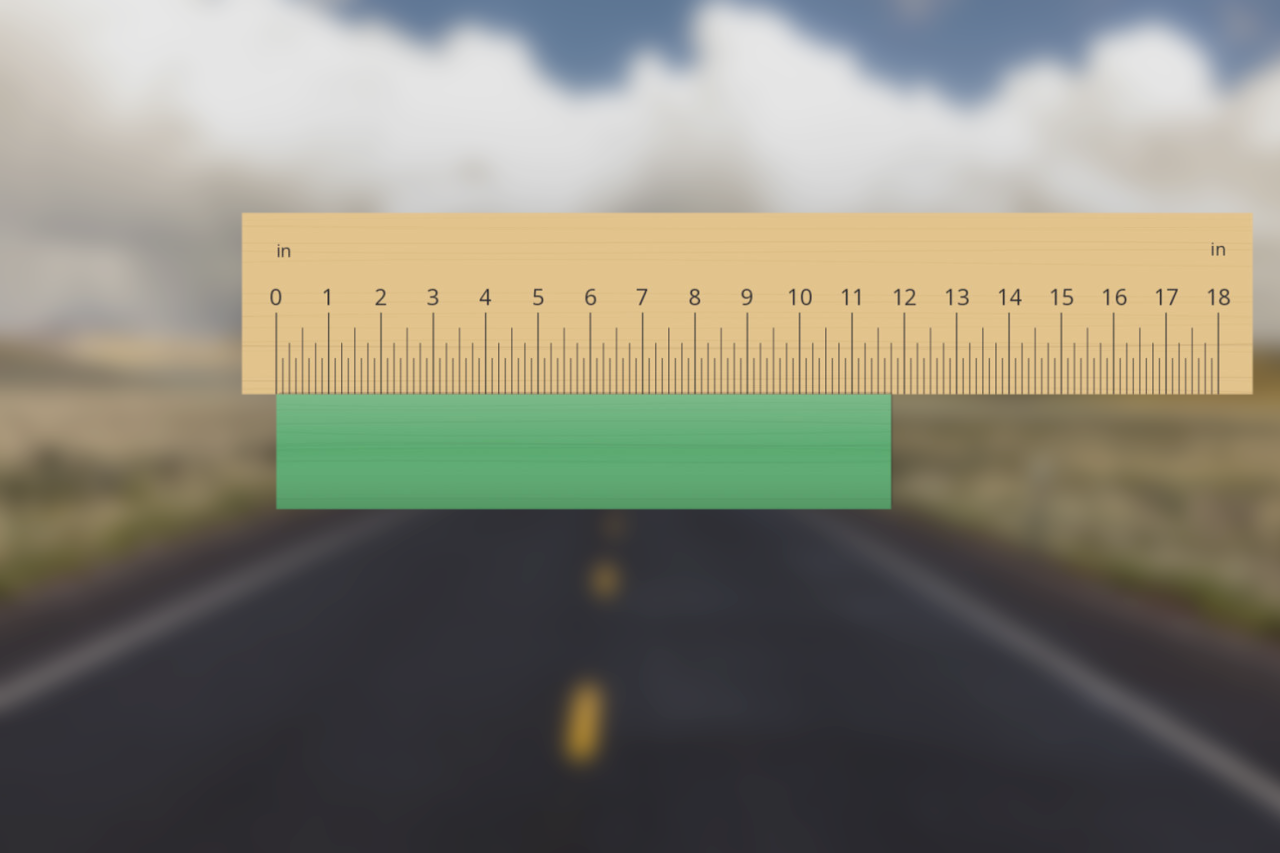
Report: 11.75 in
